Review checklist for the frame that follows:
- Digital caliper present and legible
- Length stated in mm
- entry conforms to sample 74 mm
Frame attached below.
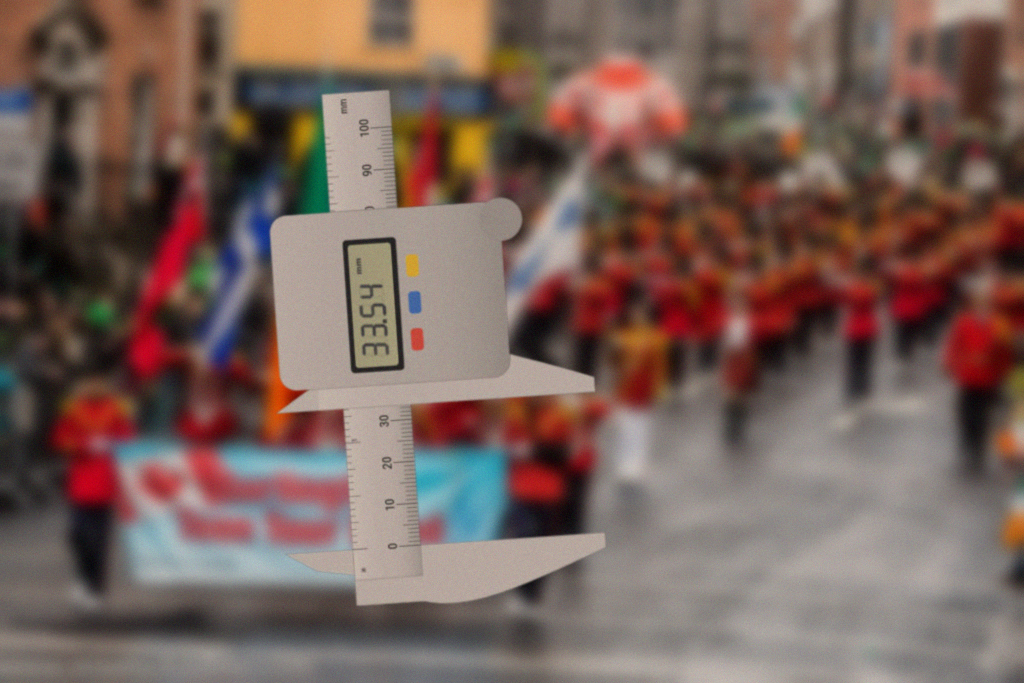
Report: 33.54 mm
